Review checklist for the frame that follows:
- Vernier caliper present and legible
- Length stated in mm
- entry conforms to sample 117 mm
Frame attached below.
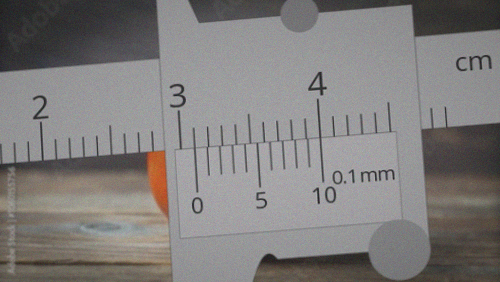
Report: 31.0 mm
